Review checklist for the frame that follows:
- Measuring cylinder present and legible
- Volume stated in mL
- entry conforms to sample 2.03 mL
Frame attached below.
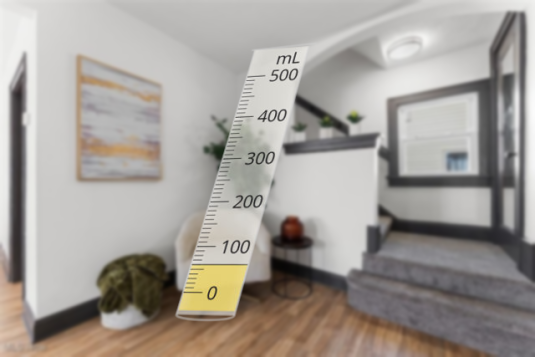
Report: 60 mL
